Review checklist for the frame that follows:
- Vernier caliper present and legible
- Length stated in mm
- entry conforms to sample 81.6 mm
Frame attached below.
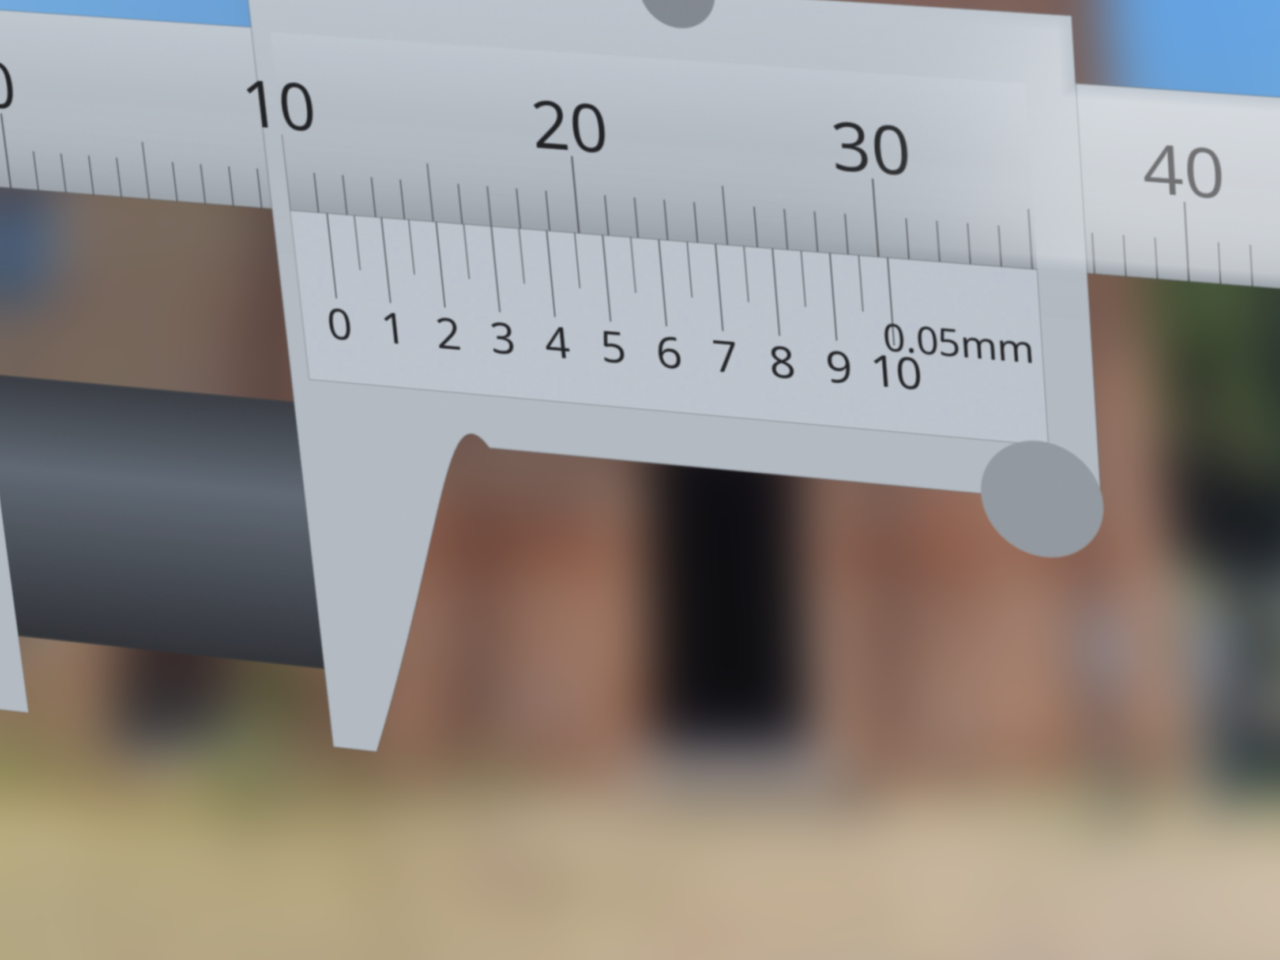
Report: 11.30 mm
